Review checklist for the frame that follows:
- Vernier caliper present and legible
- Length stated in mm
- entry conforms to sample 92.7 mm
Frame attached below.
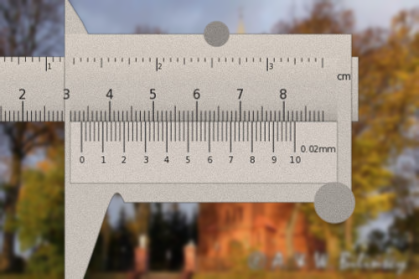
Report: 33.5 mm
